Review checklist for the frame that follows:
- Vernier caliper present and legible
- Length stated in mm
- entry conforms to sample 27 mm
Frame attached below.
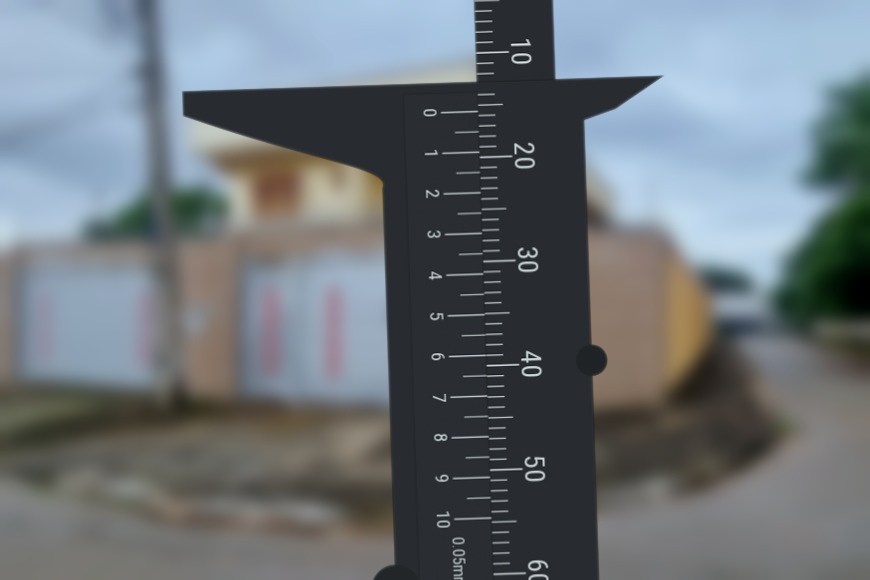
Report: 15.6 mm
